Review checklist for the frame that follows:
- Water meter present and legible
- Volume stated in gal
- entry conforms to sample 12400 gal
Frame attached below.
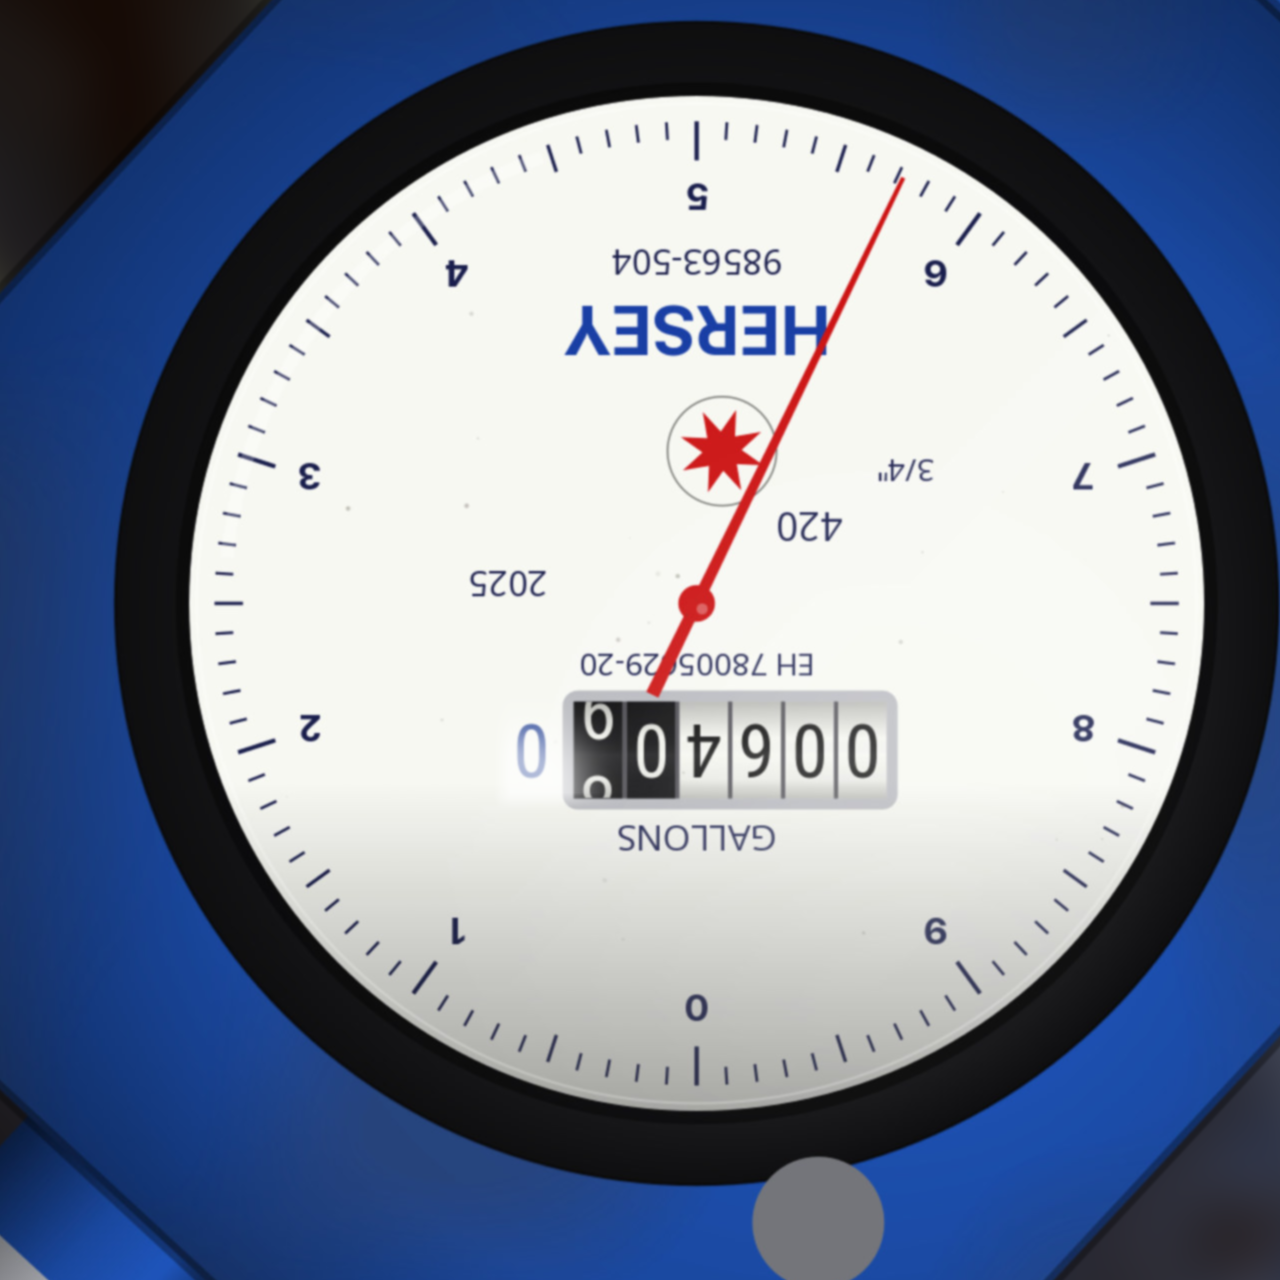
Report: 64085.7 gal
